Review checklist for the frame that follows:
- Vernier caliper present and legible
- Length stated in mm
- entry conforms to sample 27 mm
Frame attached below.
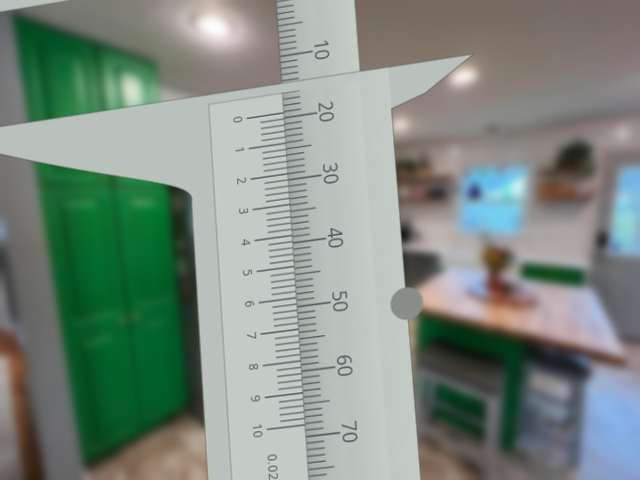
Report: 19.2 mm
